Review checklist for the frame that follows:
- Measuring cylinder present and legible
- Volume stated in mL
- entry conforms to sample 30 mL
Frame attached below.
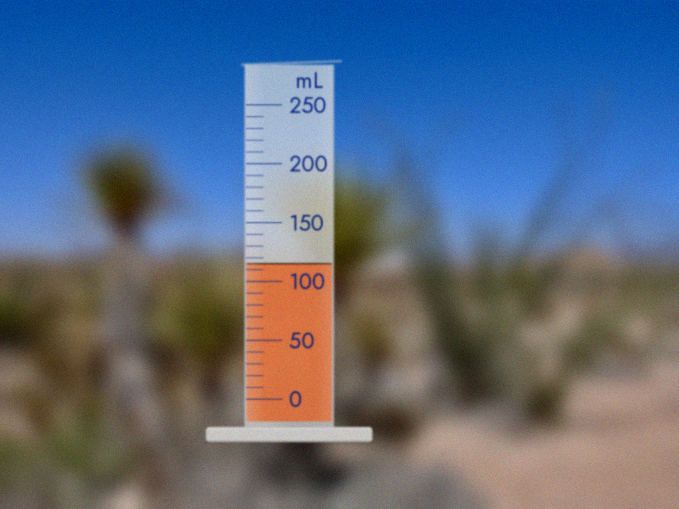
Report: 115 mL
